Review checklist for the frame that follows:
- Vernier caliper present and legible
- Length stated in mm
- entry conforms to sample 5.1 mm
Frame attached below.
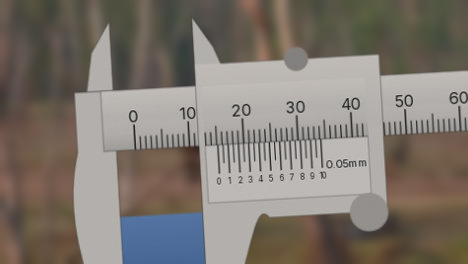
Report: 15.2 mm
